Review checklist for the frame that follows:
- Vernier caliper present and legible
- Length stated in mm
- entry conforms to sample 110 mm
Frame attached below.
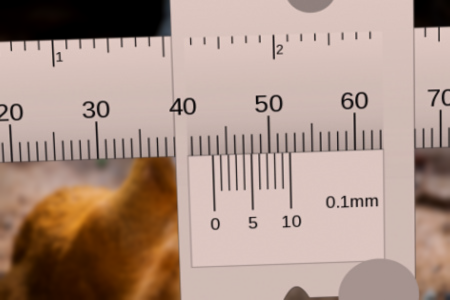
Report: 43.4 mm
